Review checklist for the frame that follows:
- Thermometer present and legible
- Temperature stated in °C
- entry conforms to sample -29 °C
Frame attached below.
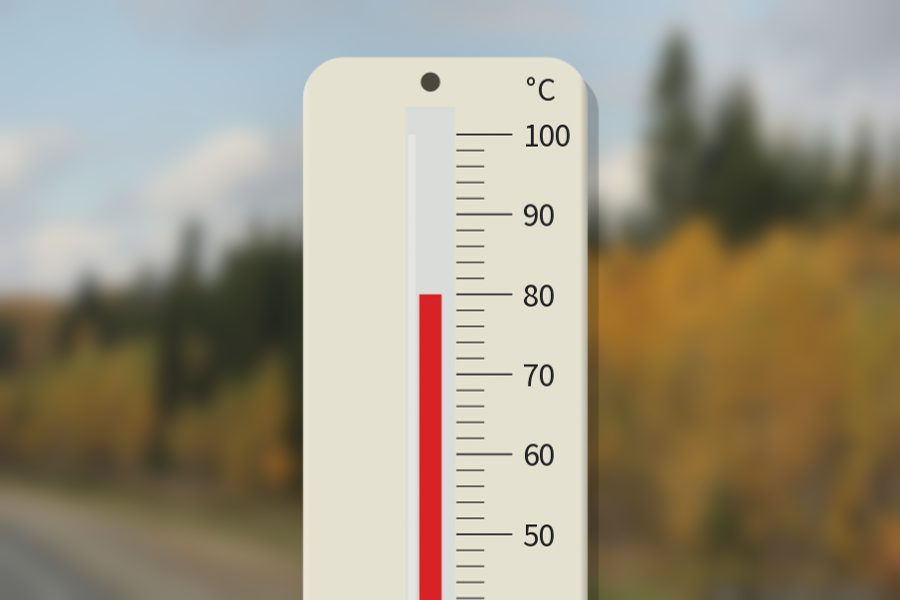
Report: 80 °C
